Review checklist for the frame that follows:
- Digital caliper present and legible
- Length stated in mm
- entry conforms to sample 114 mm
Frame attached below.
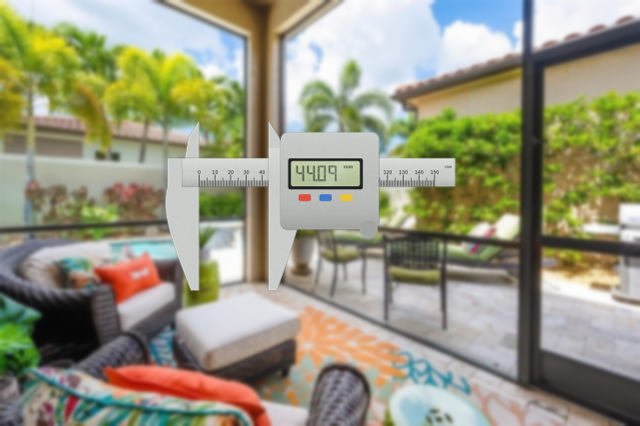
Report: 44.09 mm
